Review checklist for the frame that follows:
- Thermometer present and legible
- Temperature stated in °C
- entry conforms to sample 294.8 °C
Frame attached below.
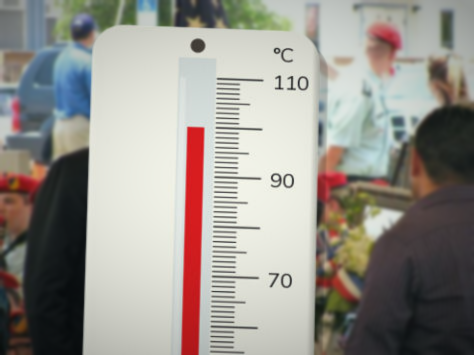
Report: 100 °C
